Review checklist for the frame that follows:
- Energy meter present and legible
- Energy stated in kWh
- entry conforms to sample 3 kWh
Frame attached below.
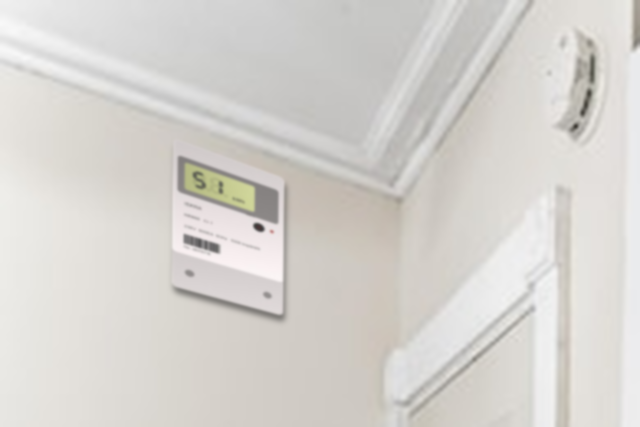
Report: 51 kWh
